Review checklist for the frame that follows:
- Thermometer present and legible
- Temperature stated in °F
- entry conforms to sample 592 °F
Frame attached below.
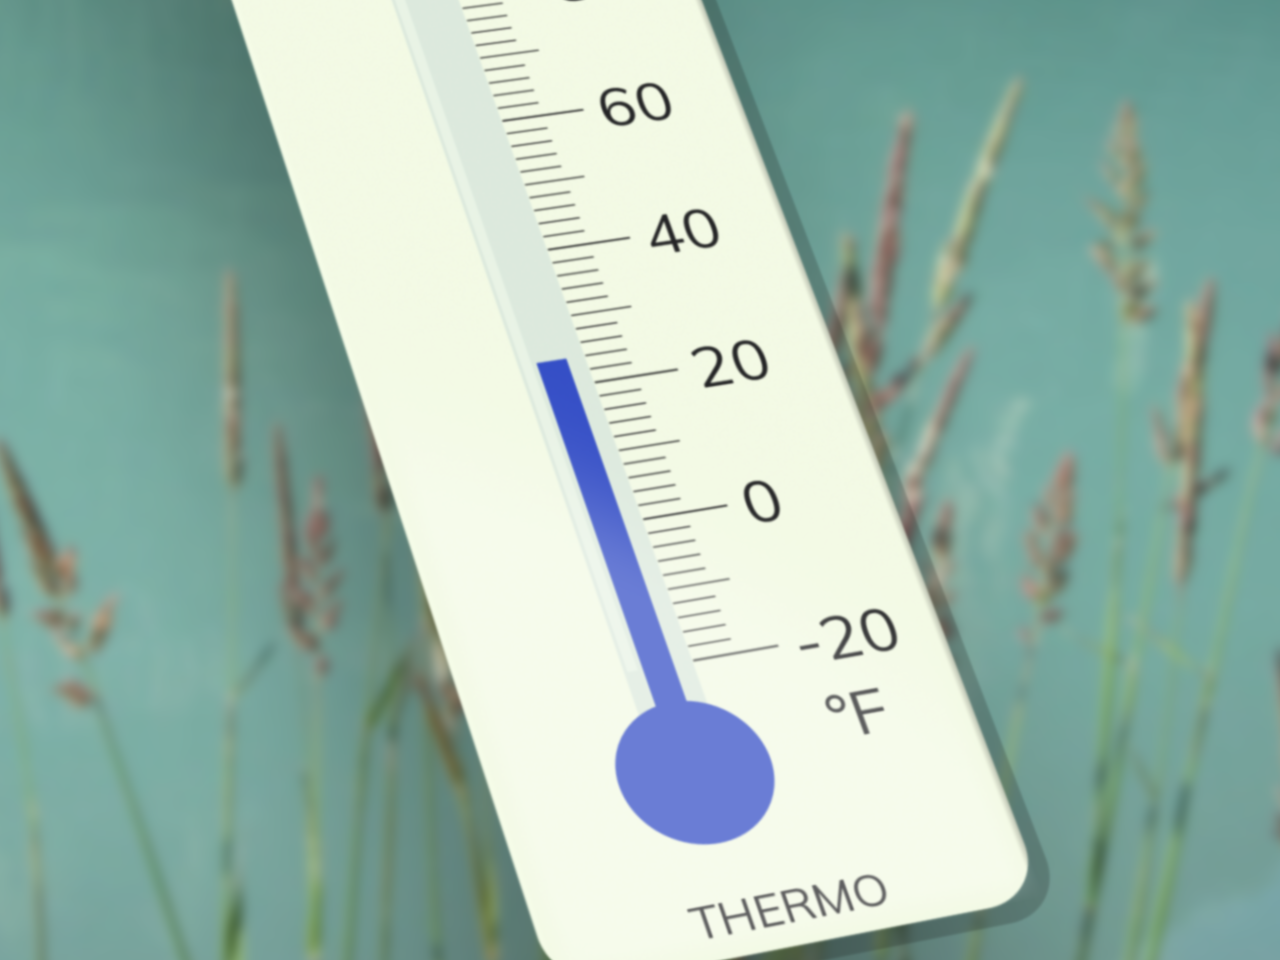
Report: 24 °F
